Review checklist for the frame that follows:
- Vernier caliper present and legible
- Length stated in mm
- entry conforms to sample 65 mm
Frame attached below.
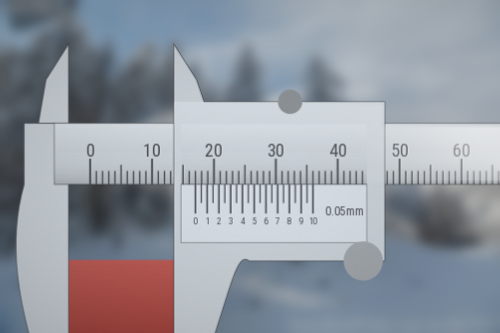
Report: 17.0 mm
